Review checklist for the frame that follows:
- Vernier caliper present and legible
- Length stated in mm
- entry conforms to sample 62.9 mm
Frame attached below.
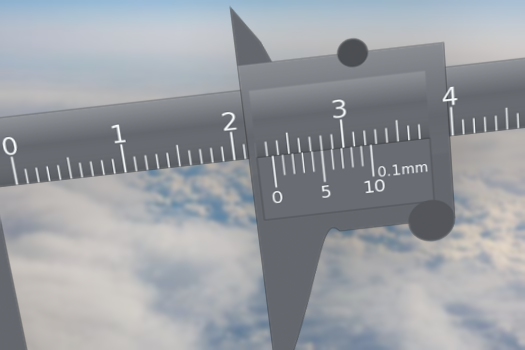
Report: 23.5 mm
